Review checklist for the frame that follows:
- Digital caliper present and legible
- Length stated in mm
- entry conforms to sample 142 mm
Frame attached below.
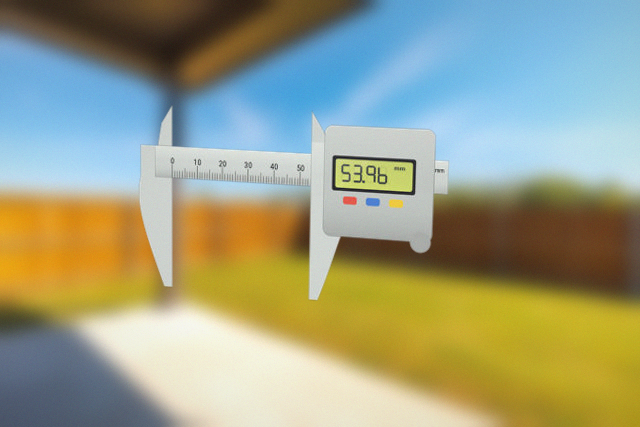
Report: 53.96 mm
